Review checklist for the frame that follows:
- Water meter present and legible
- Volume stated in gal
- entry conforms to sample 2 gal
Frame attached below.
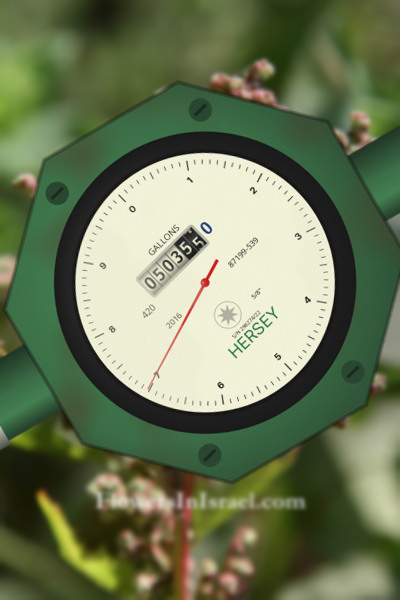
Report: 503547.0 gal
